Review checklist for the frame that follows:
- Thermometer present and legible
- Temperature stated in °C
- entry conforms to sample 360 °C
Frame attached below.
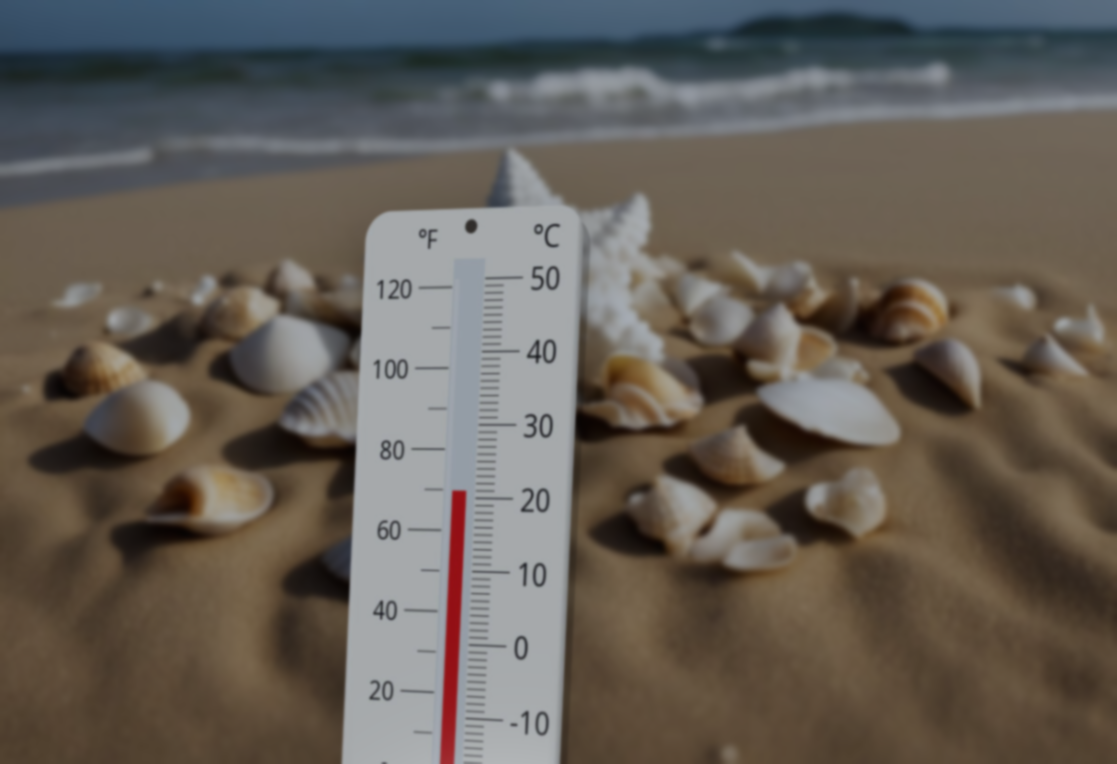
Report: 21 °C
